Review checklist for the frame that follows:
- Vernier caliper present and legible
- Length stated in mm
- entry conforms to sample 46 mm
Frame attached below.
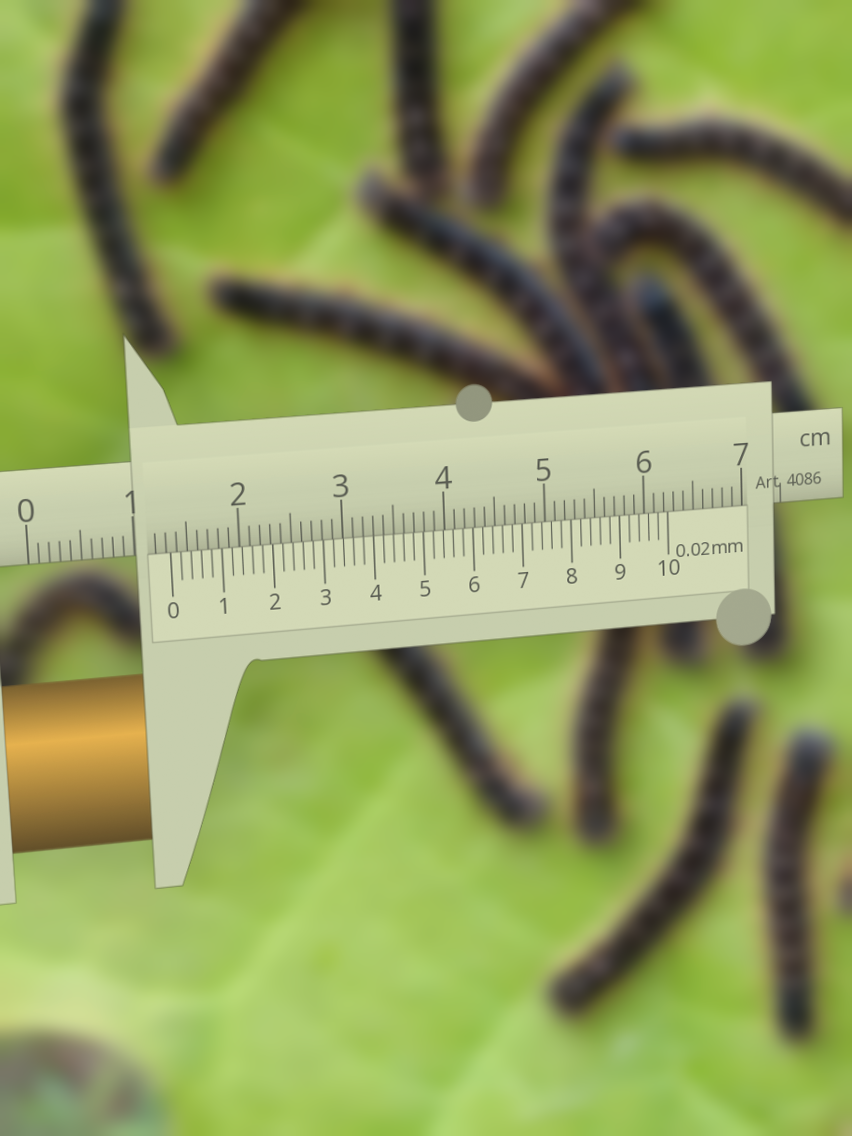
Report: 13.4 mm
